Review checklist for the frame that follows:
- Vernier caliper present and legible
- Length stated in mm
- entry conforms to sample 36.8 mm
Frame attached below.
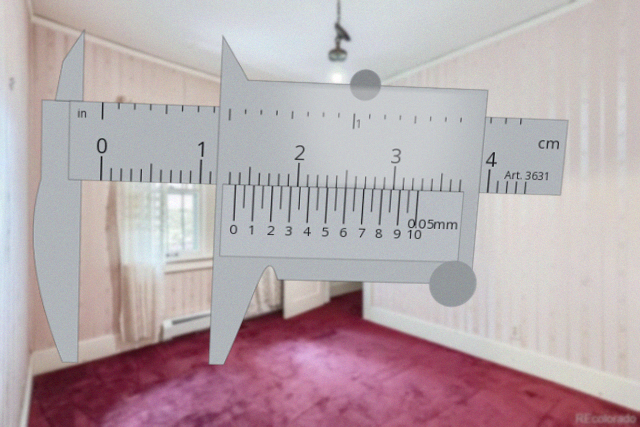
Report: 13.6 mm
